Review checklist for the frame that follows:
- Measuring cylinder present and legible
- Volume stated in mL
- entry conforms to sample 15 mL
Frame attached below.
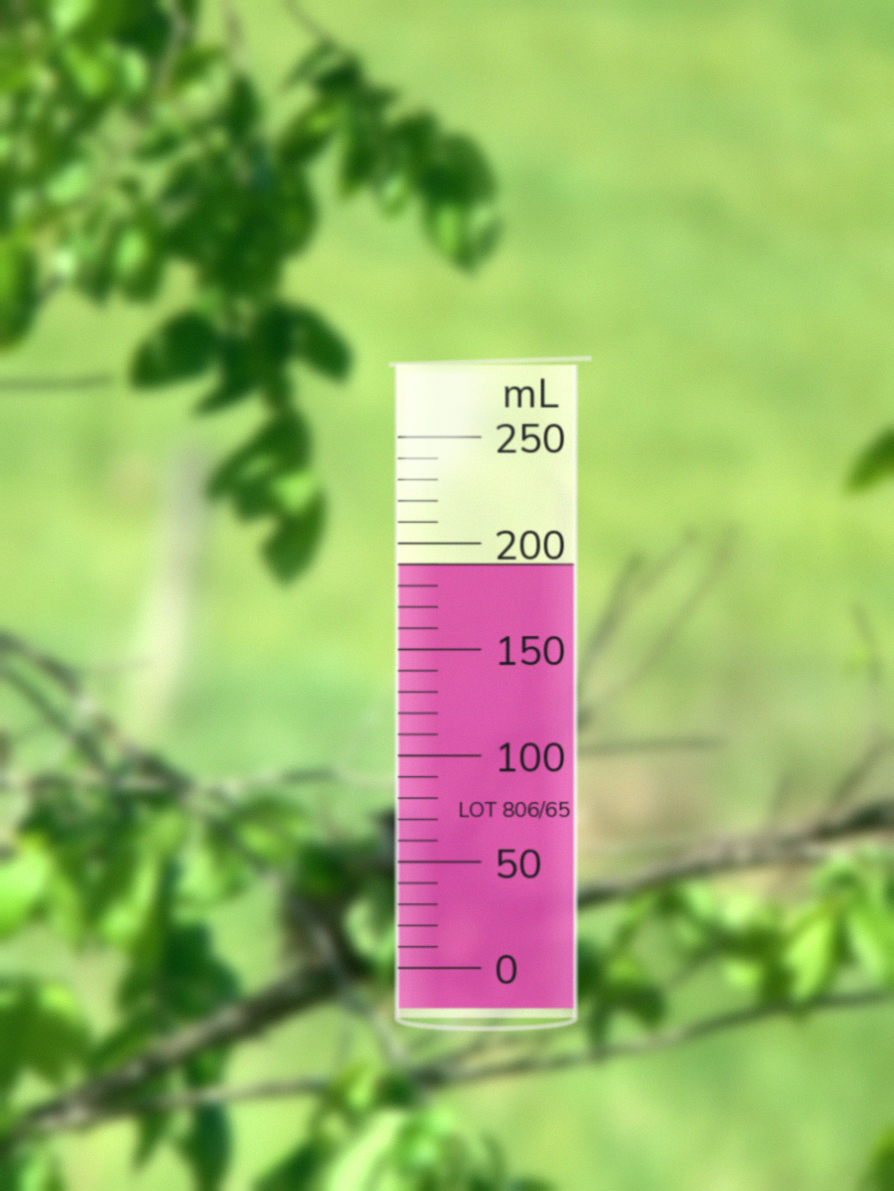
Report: 190 mL
